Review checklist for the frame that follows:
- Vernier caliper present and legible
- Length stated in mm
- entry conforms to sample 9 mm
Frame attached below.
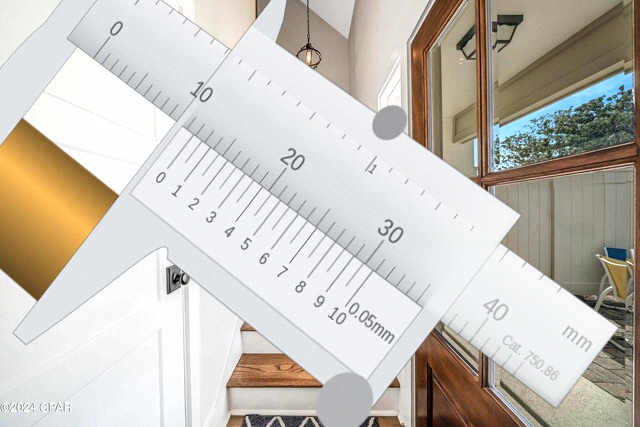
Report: 11.8 mm
